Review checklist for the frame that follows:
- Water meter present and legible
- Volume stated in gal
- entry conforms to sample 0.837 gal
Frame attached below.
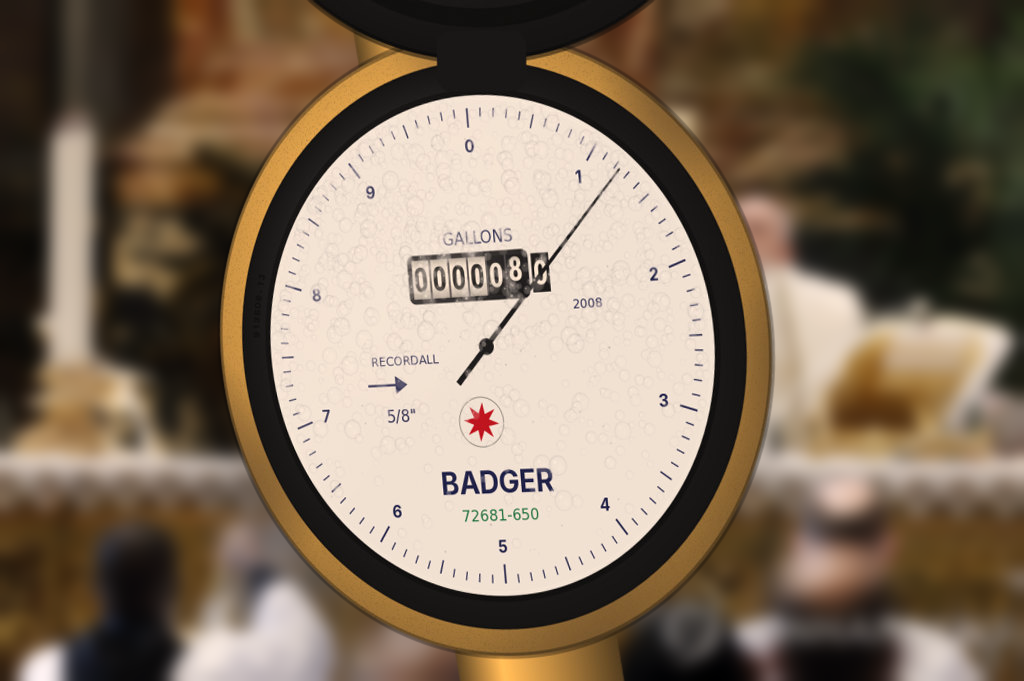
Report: 81.2 gal
